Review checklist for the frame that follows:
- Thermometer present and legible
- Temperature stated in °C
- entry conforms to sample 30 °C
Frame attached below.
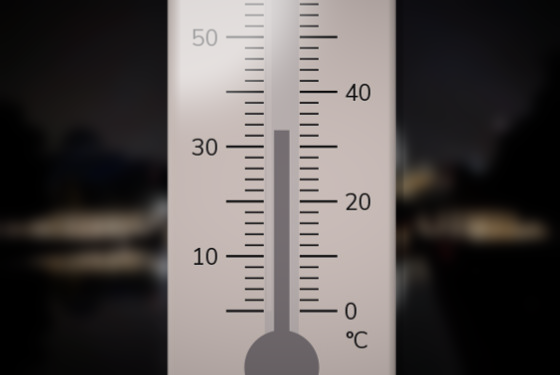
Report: 33 °C
